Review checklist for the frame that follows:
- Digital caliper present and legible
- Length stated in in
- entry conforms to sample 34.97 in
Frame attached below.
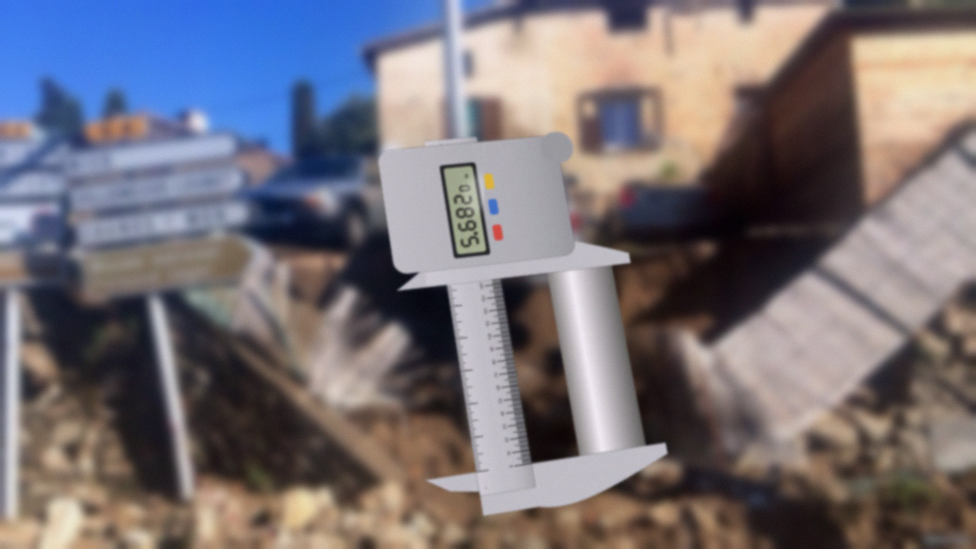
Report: 5.6820 in
